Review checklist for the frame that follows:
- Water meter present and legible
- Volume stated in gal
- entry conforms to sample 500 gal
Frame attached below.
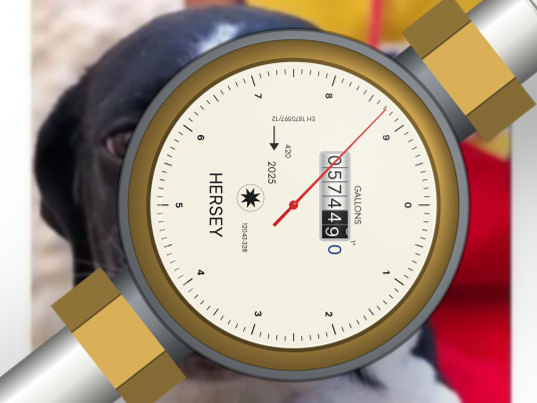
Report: 574488.7 gal
